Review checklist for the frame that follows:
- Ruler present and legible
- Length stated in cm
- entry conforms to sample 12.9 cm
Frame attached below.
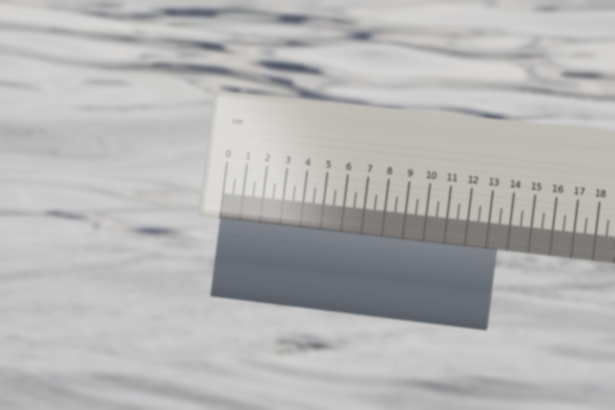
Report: 13.5 cm
